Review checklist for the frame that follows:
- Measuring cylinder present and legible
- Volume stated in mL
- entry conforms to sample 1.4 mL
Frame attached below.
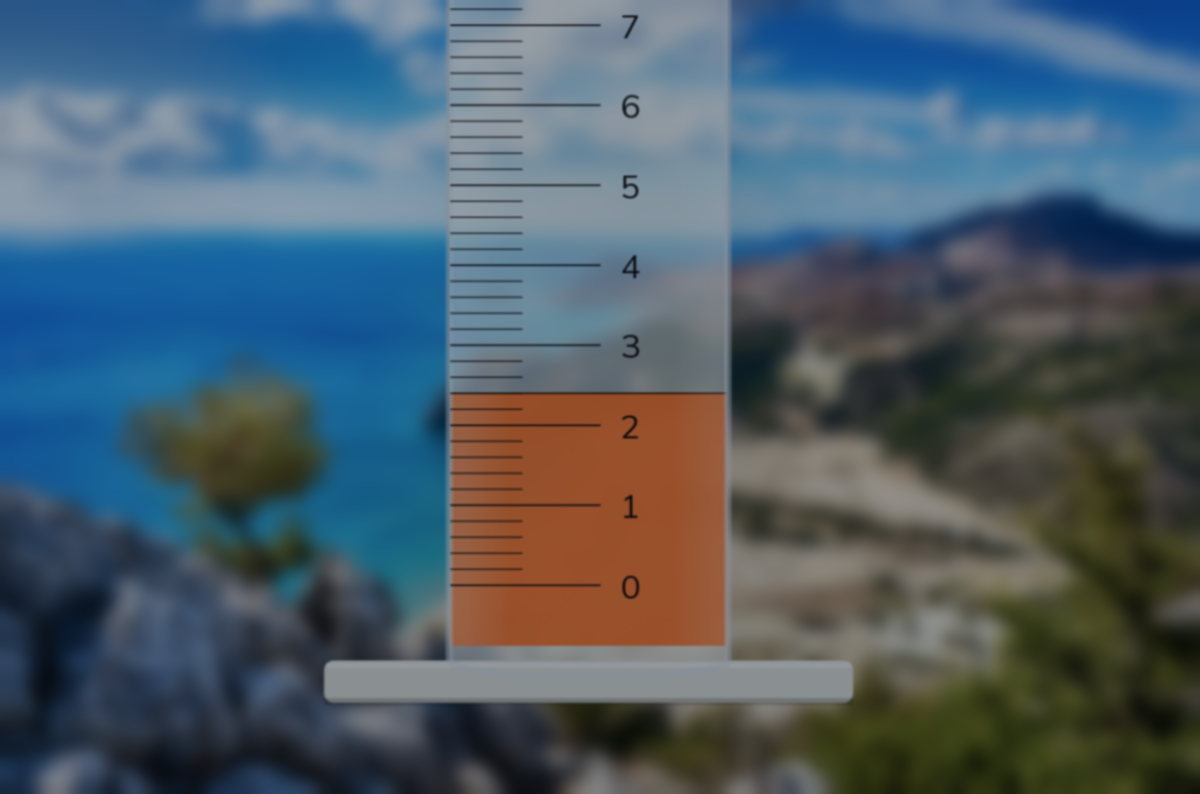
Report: 2.4 mL
